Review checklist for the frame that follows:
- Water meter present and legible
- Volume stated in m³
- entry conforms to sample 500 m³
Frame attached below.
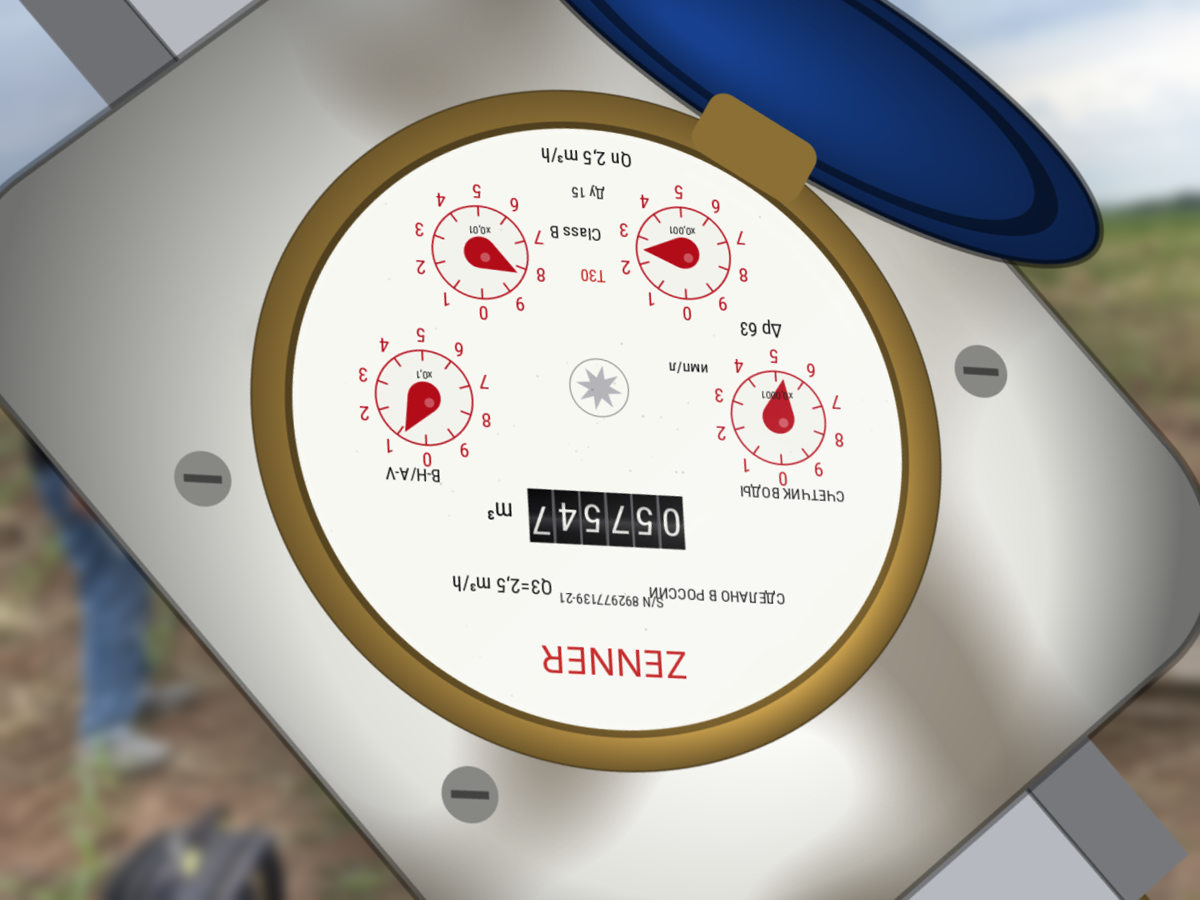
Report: 57547.0825 m³
